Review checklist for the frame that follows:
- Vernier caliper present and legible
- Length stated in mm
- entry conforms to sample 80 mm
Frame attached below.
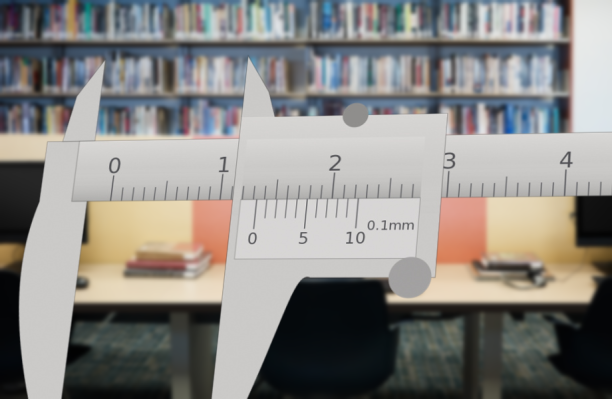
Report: 13.3 mm
